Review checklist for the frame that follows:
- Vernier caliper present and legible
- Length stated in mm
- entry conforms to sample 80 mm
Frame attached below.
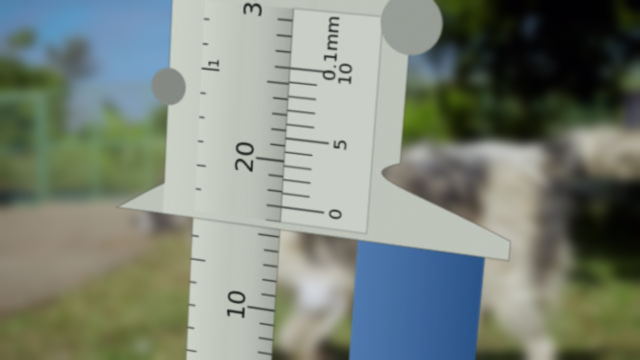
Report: 17.0 mm
